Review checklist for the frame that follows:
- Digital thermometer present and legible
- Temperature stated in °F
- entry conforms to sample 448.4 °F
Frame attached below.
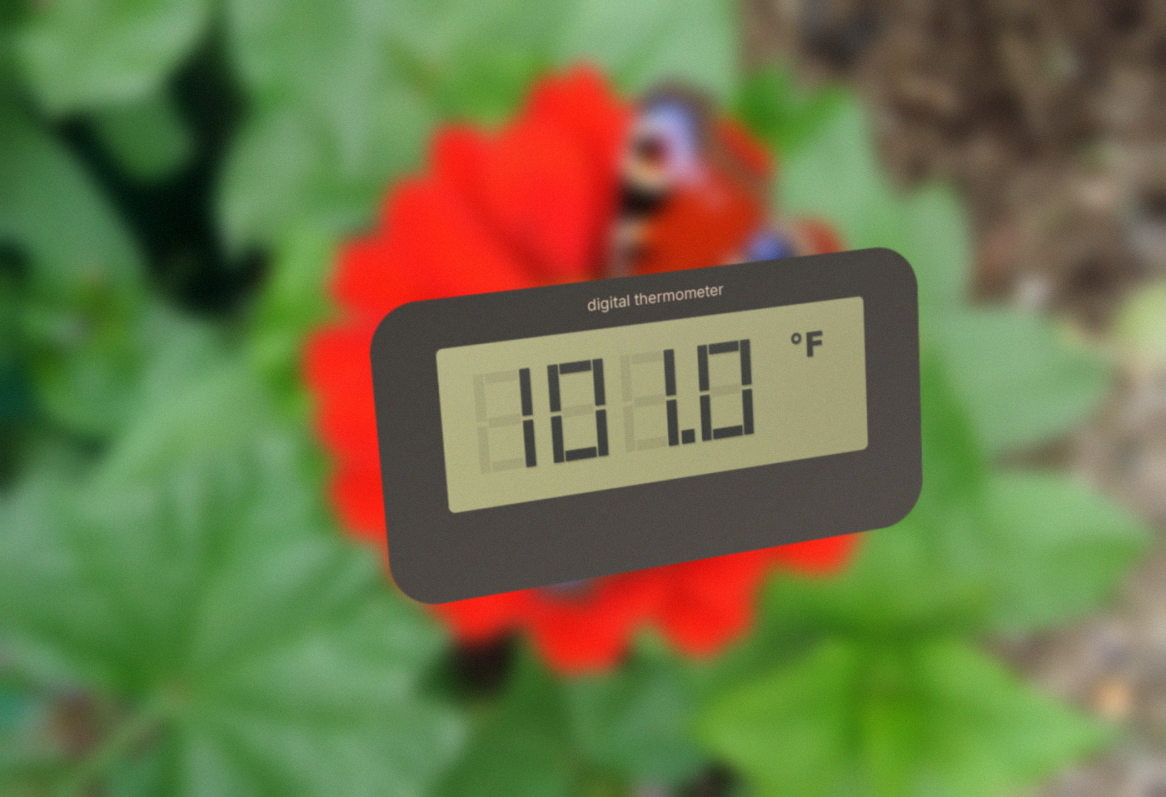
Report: 101.0 °F
